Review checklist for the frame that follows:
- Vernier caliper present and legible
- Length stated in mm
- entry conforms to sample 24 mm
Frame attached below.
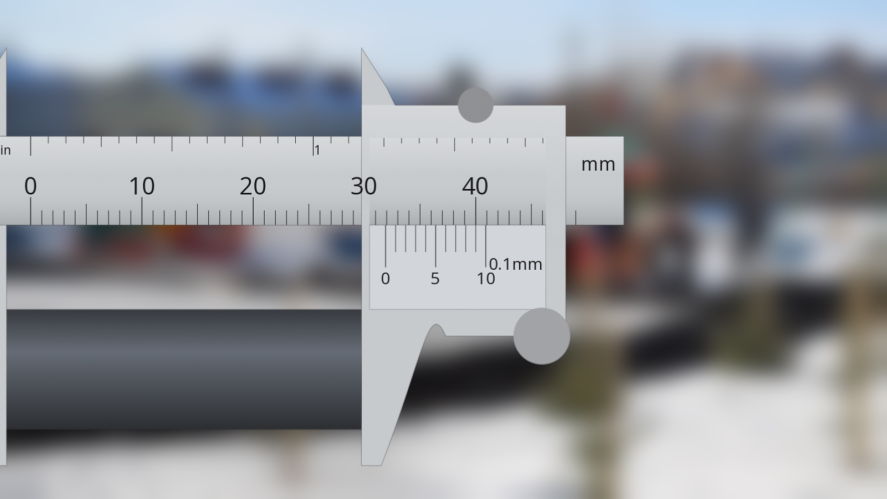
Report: 31.9 mm
